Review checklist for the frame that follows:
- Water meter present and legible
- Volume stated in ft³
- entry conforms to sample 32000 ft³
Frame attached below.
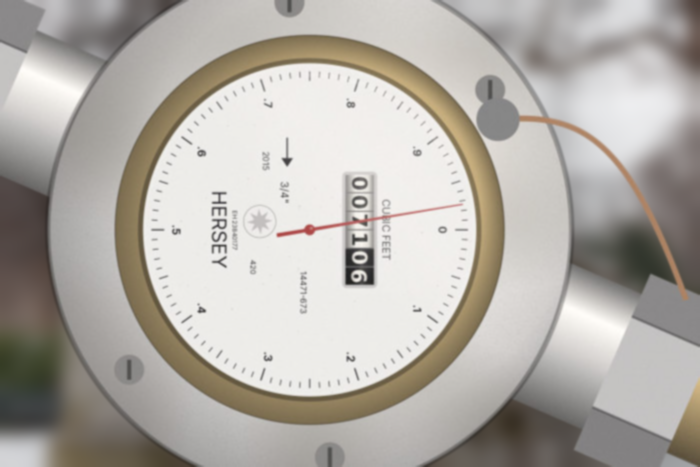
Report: 7105.97 ft³
